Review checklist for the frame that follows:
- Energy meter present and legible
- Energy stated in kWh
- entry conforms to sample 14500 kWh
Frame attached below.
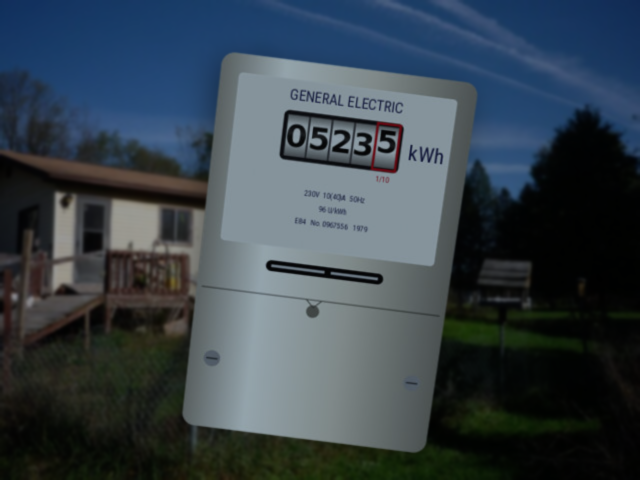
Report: 523.5 kWh
